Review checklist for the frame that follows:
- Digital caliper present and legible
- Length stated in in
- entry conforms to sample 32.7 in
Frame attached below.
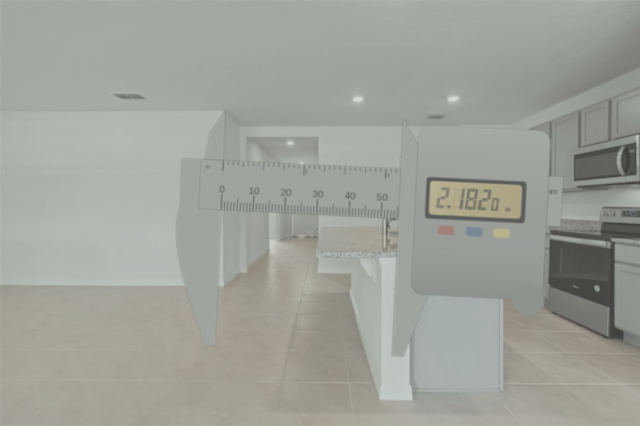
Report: 2.1820 in
